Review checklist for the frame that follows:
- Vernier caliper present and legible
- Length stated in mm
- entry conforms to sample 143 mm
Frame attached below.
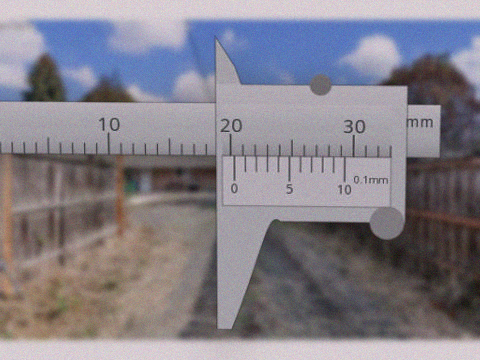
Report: 20.3 mm
